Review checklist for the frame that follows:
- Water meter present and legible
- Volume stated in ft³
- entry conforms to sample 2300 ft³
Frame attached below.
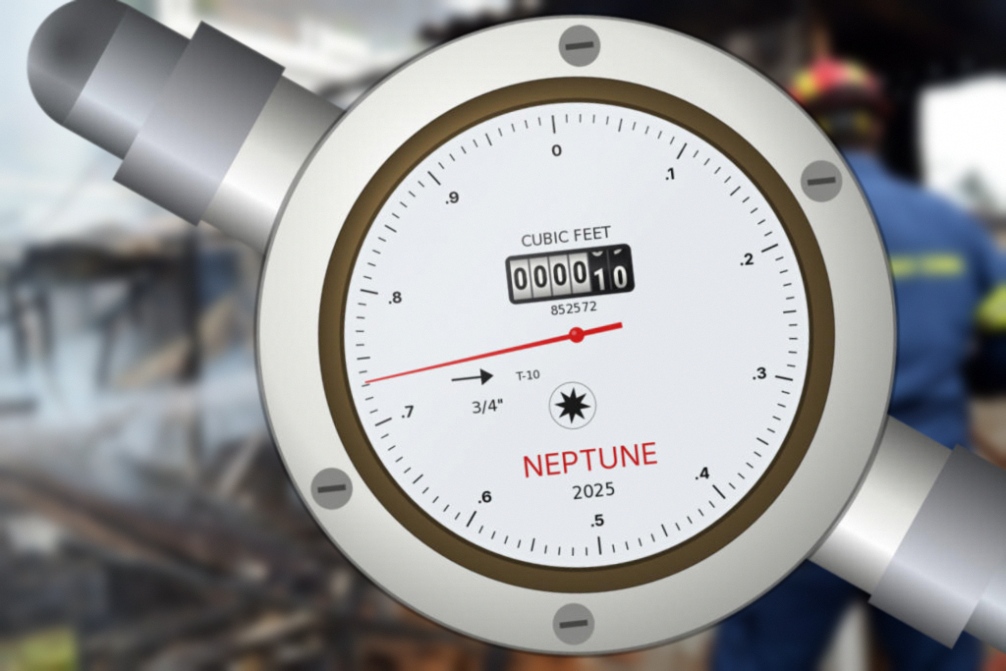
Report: 9.73 ft³
